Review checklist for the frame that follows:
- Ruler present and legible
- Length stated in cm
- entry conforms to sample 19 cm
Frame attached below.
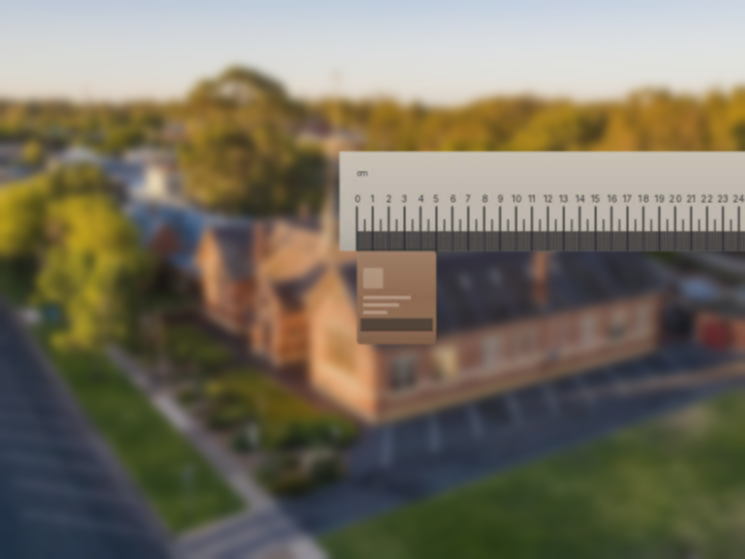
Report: 5 cm
